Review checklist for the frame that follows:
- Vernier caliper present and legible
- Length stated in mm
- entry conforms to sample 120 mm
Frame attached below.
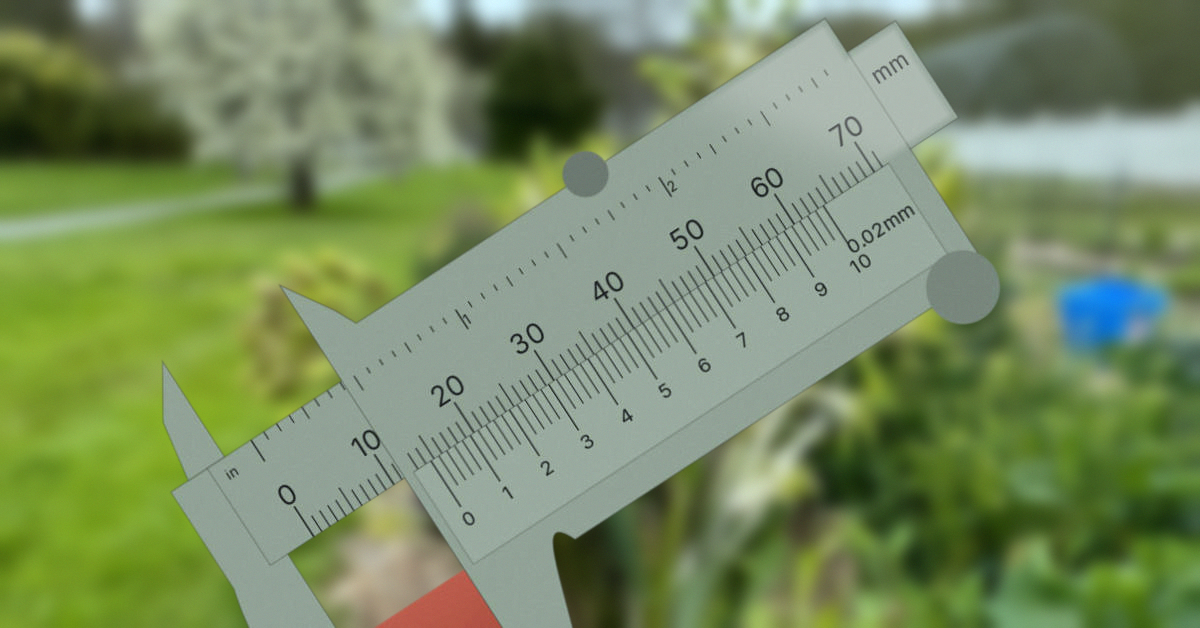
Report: 14.6 mm
